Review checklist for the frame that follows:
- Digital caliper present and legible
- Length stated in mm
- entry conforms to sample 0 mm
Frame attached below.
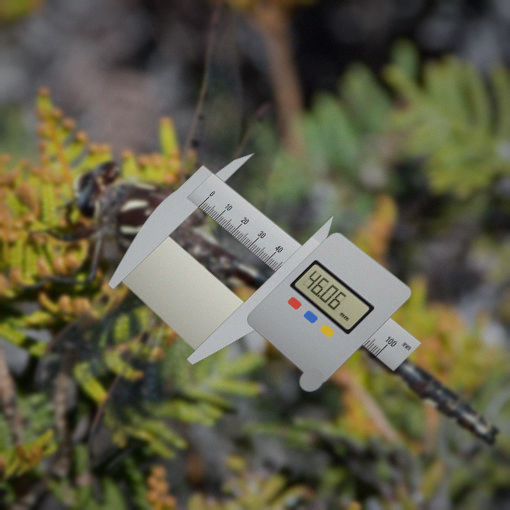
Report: 46.06 mm
